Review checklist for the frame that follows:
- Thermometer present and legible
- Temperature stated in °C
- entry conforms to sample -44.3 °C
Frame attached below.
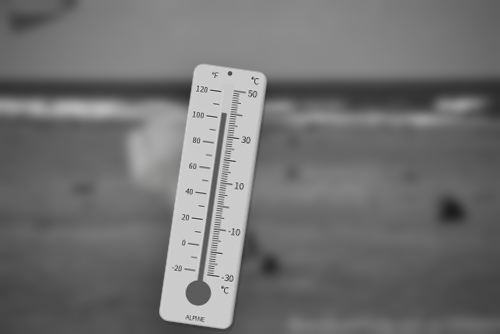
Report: 40 °C
